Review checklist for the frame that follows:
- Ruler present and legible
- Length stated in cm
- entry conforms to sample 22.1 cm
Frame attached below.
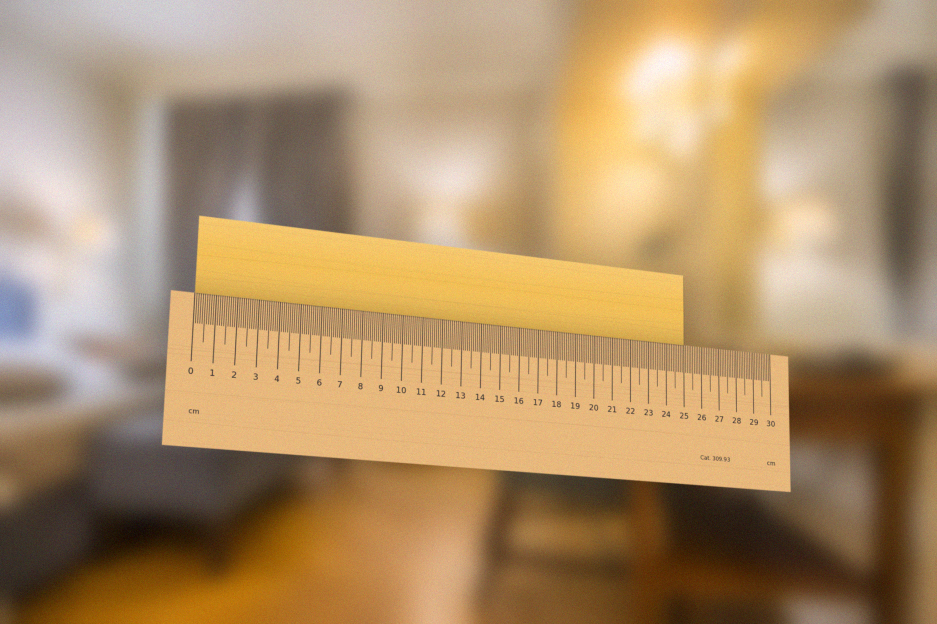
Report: 25 cm
